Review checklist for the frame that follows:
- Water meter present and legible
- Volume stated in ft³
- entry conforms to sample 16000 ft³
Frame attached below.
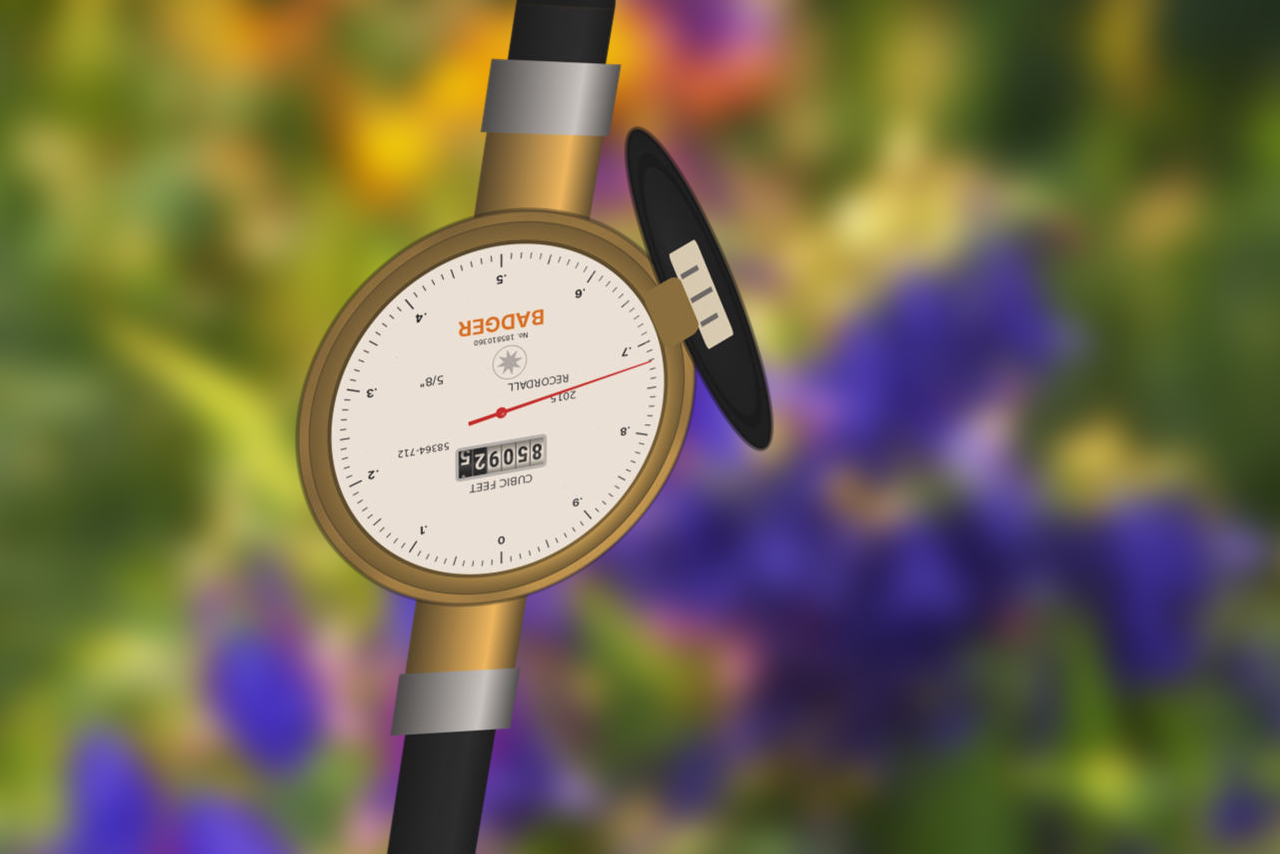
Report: 850924.72 ft³
